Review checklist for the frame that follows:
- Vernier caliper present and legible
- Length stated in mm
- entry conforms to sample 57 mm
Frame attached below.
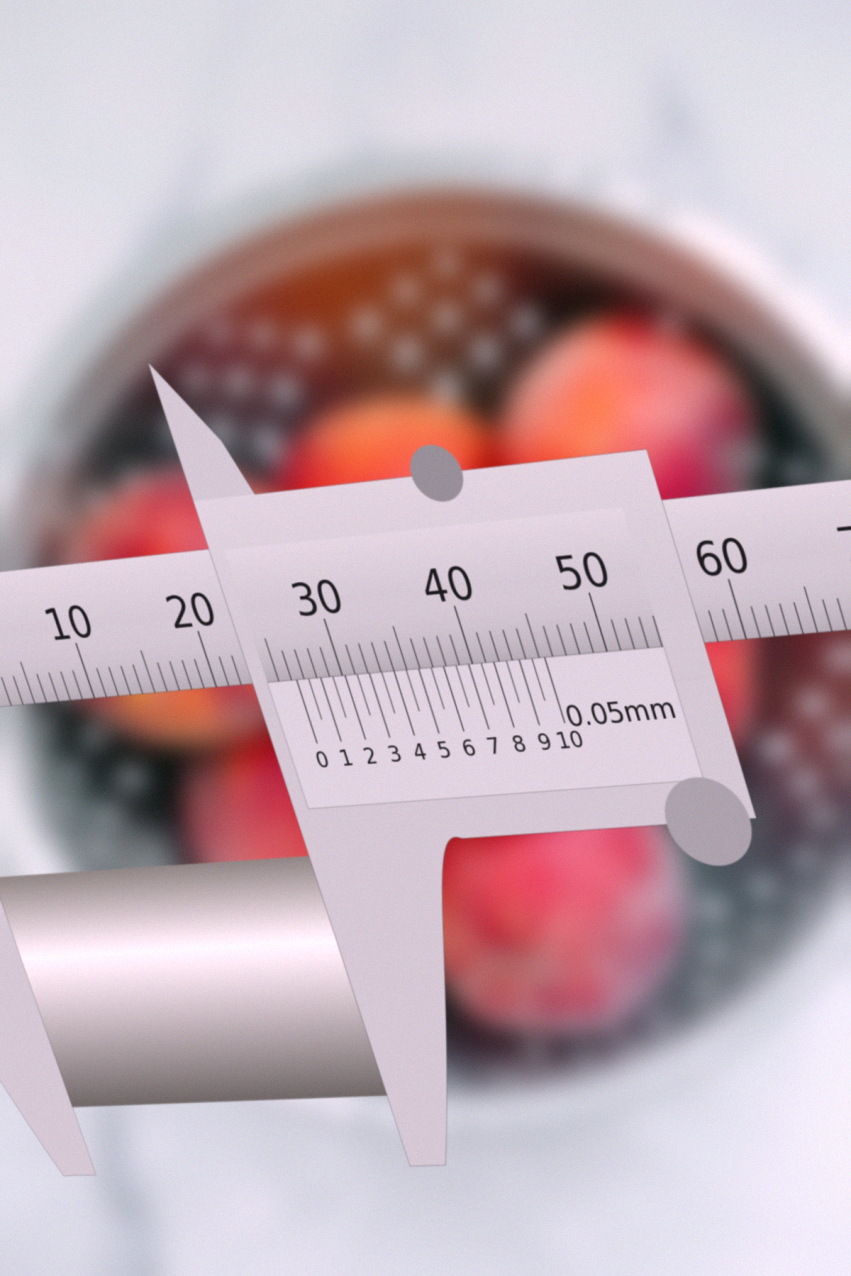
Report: 26.4 mm
